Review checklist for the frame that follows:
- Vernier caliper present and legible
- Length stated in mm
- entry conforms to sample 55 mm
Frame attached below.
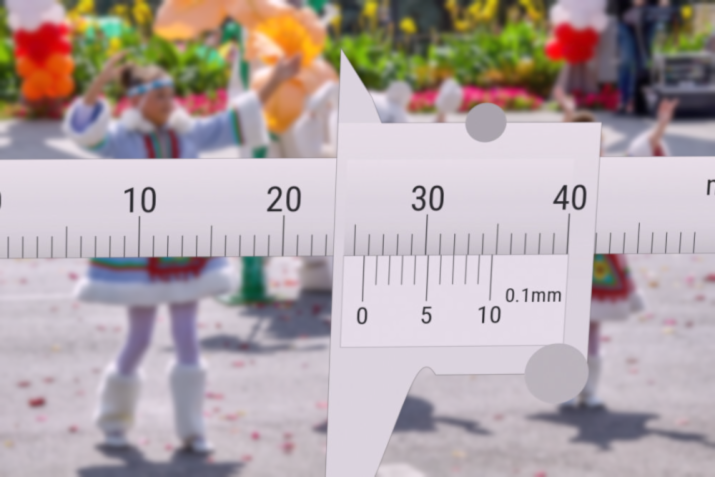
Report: 25.7 mm
